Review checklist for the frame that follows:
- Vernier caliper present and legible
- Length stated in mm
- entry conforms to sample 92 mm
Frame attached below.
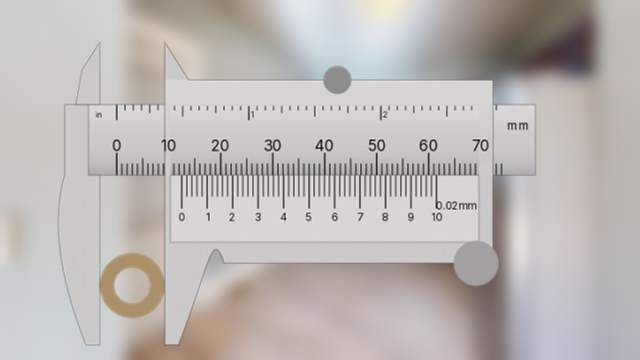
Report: 12.5 mm
